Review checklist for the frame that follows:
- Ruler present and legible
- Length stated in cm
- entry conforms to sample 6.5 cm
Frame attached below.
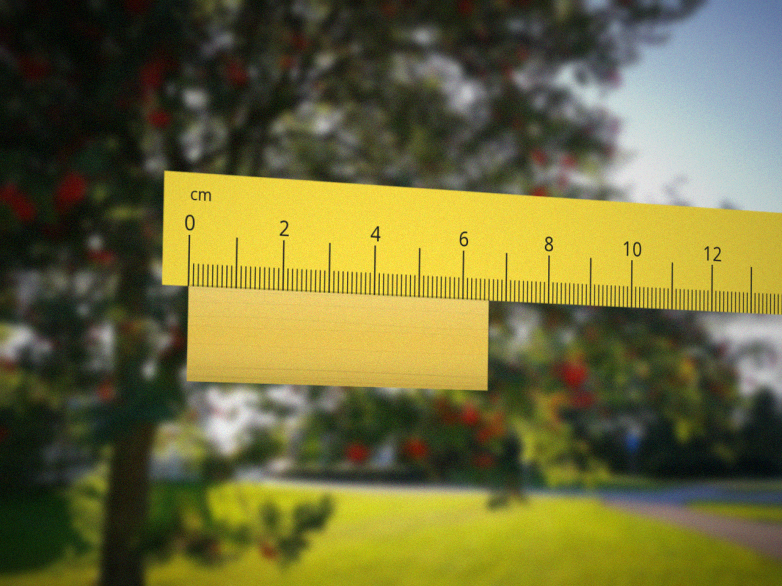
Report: 6.6 cm
